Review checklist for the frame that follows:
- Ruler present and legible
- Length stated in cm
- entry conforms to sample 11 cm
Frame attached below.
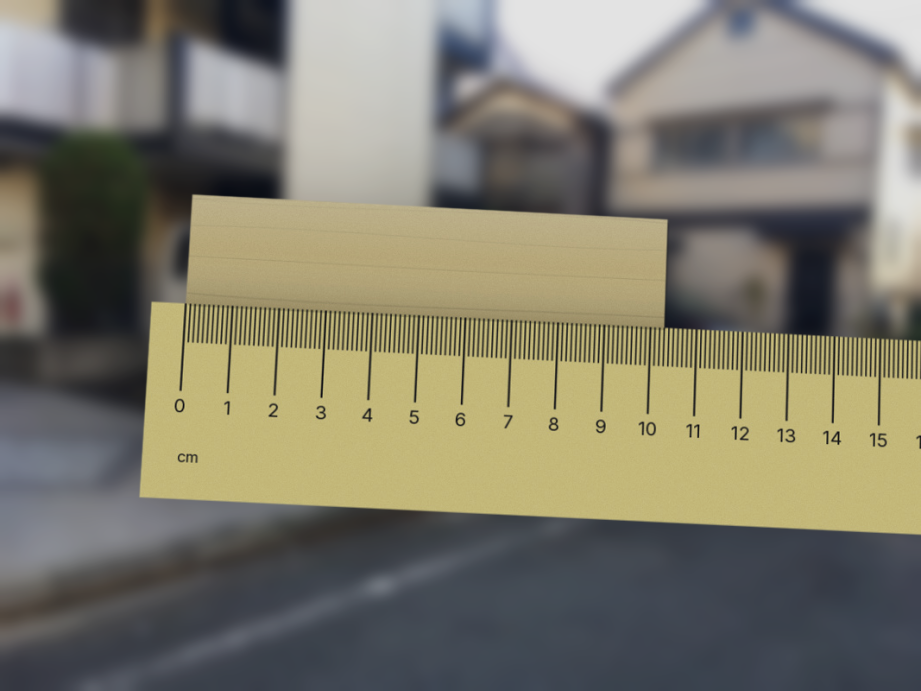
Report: 10.3 cm
